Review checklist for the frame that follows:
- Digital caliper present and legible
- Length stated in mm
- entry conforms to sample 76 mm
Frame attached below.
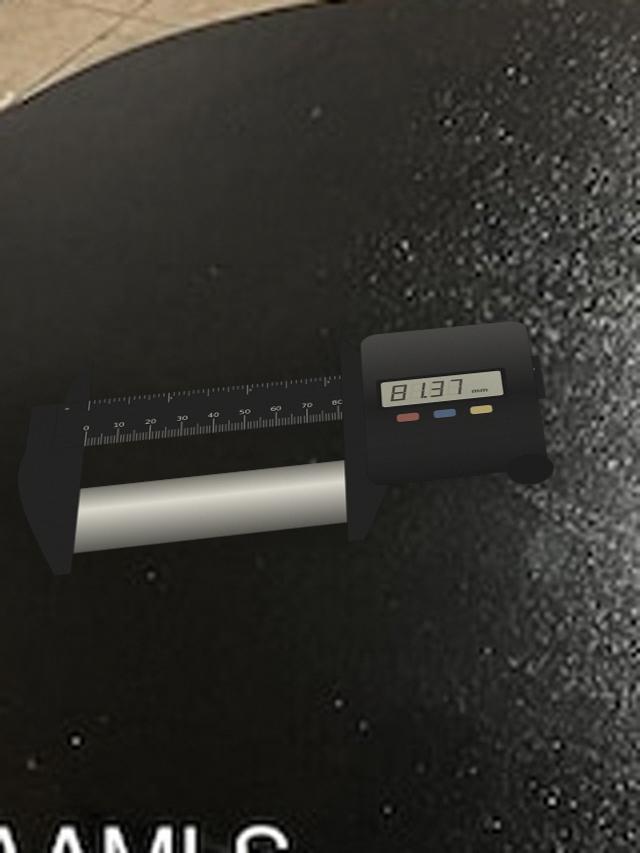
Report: 81.37 mm
